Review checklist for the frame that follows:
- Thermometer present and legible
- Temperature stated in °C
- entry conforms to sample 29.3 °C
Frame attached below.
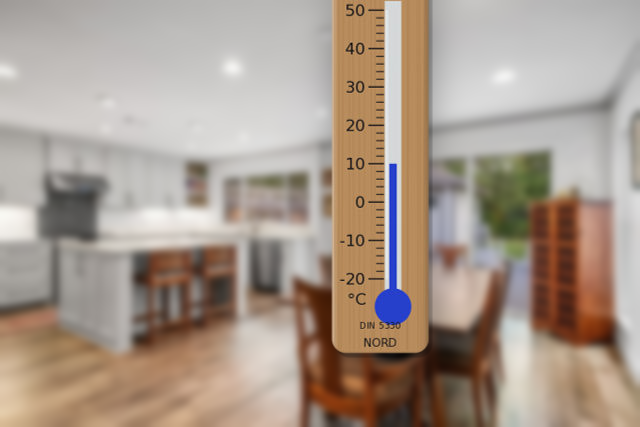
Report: 10 °C
